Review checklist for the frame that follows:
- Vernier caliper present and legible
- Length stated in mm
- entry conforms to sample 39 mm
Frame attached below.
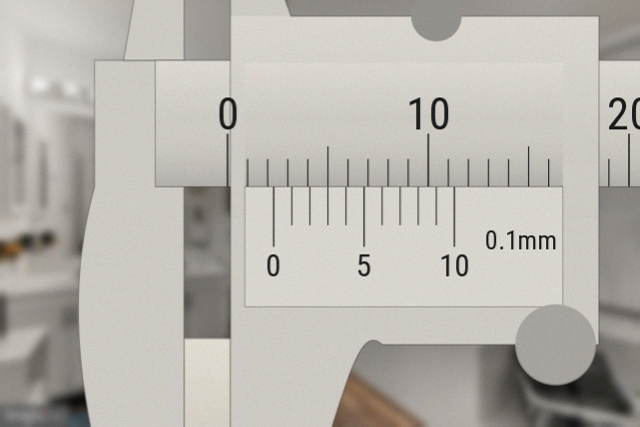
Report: 2.3 mm
